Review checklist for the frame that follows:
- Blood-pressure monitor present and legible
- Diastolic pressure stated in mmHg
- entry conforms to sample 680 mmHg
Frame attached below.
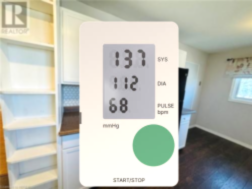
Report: 112 mmHg
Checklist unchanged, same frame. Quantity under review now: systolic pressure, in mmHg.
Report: 137 mmHg
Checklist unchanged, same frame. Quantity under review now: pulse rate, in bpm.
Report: 68 bpm
